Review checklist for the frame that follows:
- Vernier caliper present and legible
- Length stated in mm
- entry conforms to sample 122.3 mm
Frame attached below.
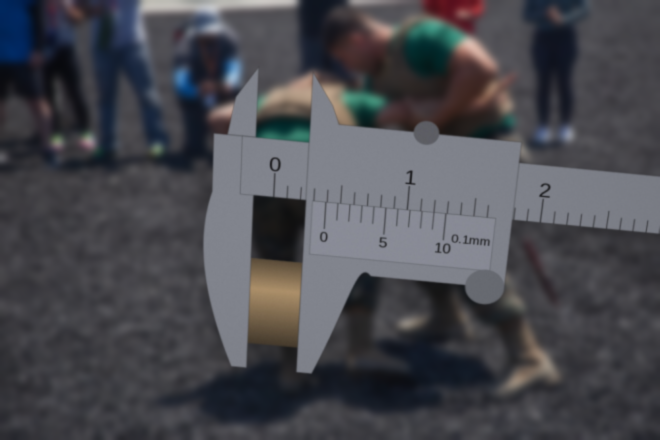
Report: 3.9 mm
